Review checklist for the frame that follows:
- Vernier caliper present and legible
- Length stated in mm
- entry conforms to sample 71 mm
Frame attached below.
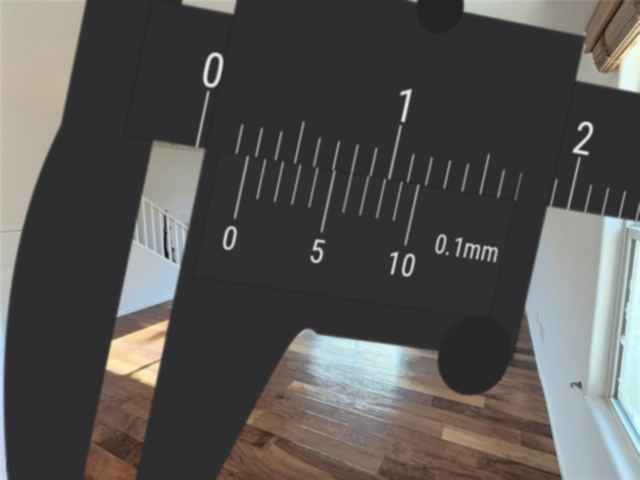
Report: 2.6 mm
